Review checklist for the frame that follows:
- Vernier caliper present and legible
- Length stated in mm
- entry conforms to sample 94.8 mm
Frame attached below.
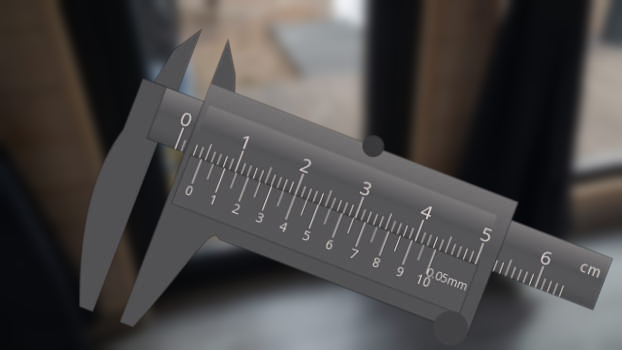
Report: 4.4 mm
